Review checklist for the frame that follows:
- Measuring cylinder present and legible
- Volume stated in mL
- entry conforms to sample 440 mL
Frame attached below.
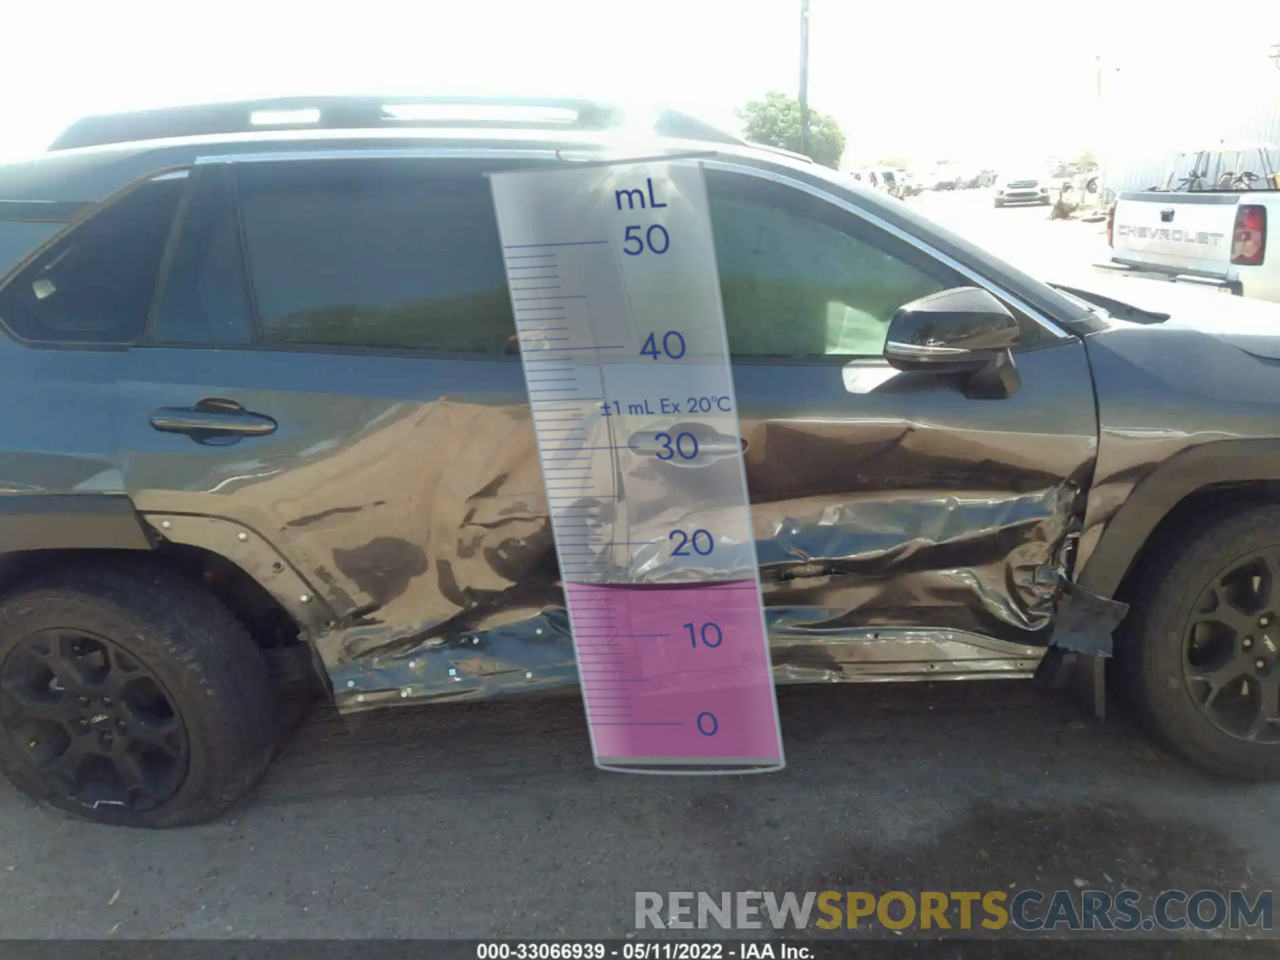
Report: 15 mL
